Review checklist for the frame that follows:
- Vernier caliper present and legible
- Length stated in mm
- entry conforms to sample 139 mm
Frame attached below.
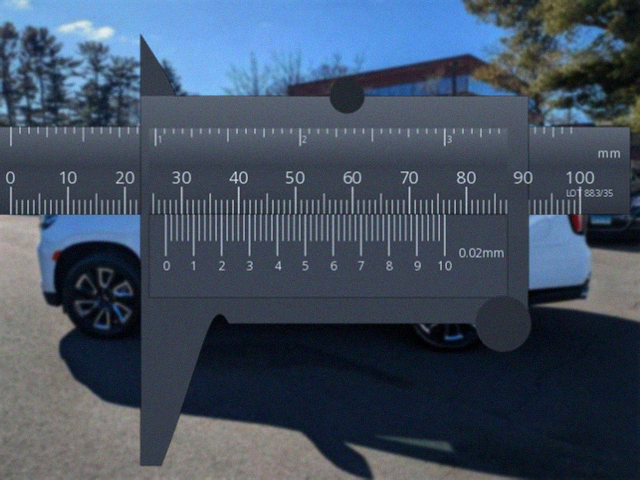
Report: 27.2 mm
